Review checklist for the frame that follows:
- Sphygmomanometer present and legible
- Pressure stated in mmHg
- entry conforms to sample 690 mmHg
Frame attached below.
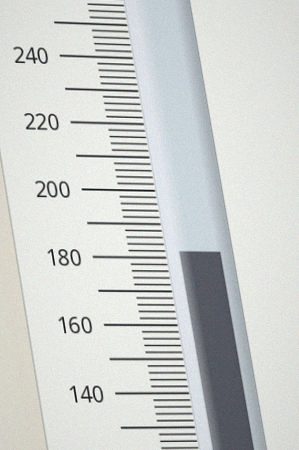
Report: 182 mmHg
